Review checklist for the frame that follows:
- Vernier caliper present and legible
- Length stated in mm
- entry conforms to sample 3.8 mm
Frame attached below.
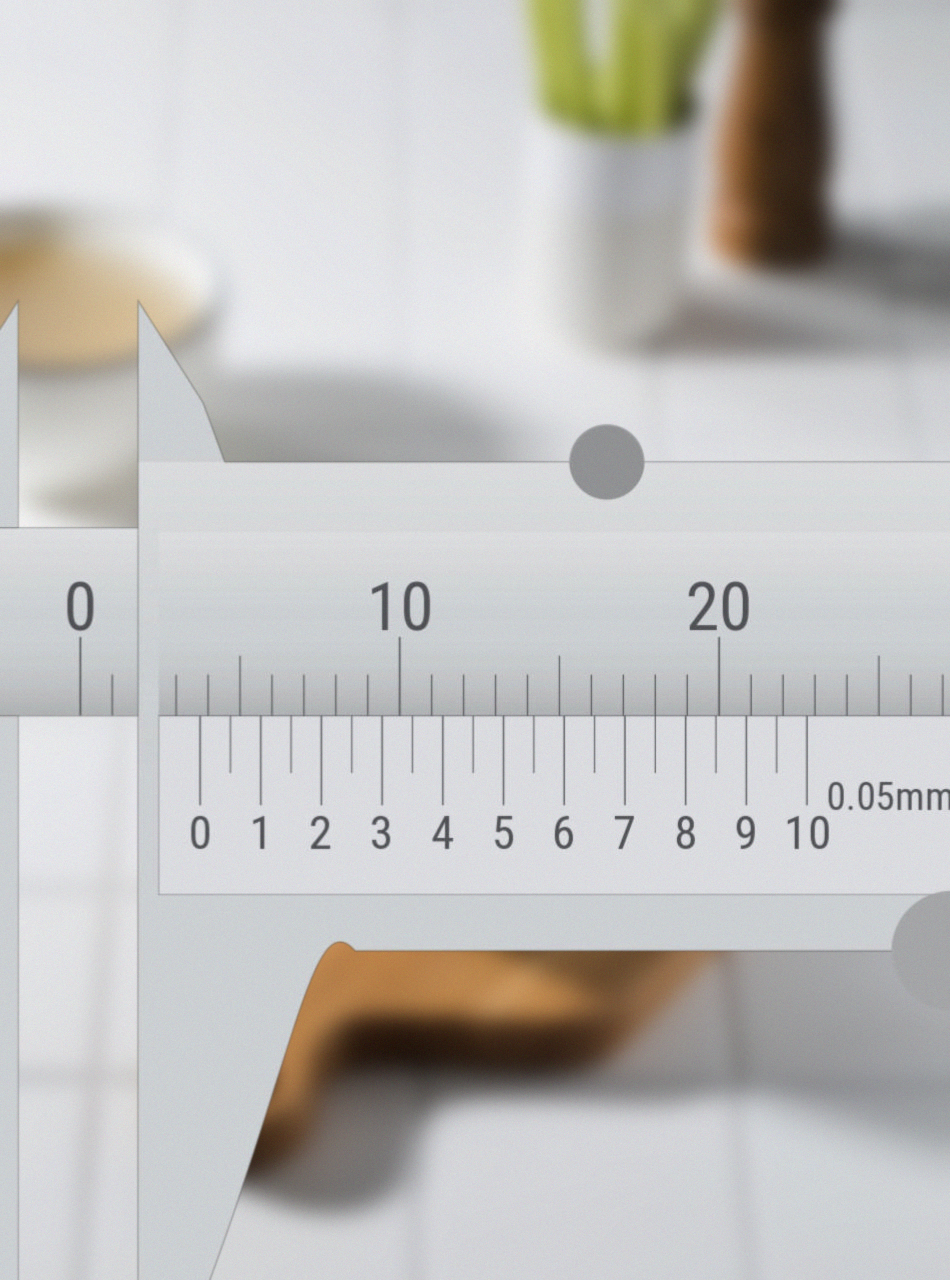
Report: 3.75 mm
